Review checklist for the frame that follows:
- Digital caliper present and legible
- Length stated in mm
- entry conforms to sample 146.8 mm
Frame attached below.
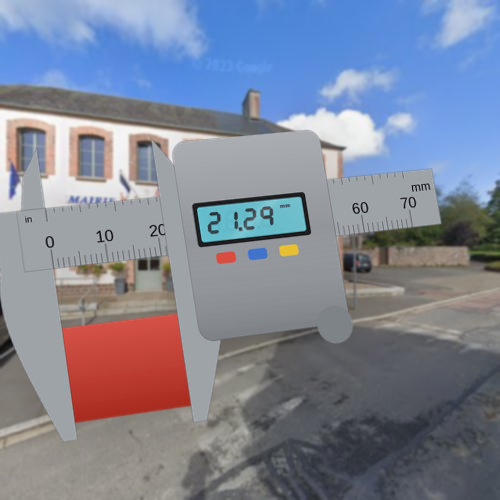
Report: 21.29 mm
